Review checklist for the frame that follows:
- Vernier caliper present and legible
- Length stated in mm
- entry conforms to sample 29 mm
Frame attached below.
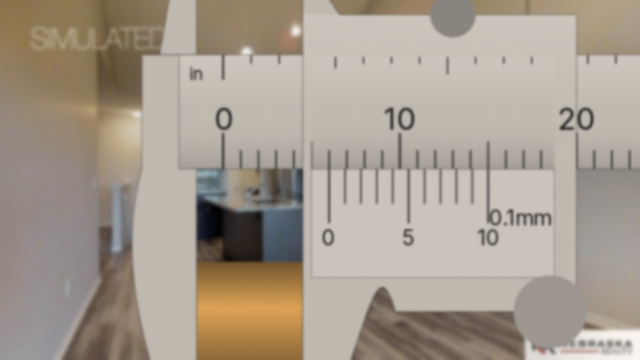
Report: 6.0 mm
